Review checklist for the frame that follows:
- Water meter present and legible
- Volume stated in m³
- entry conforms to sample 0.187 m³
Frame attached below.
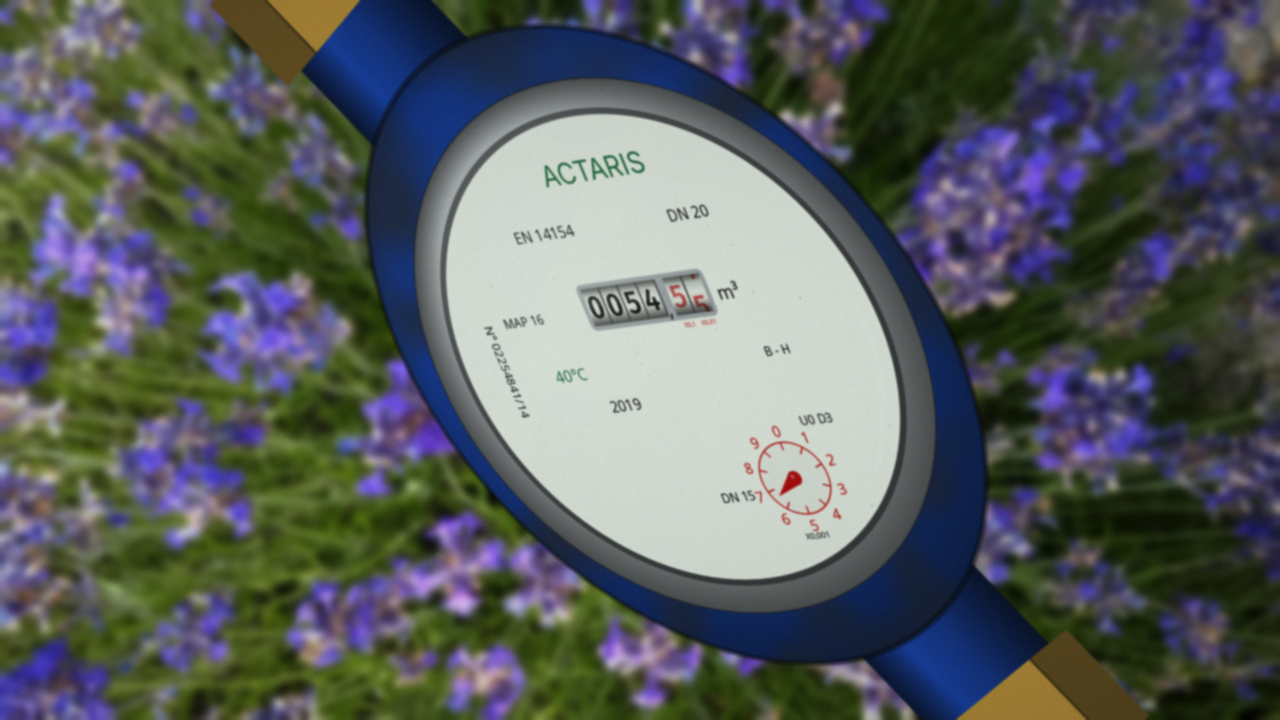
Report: 54.546 m³
